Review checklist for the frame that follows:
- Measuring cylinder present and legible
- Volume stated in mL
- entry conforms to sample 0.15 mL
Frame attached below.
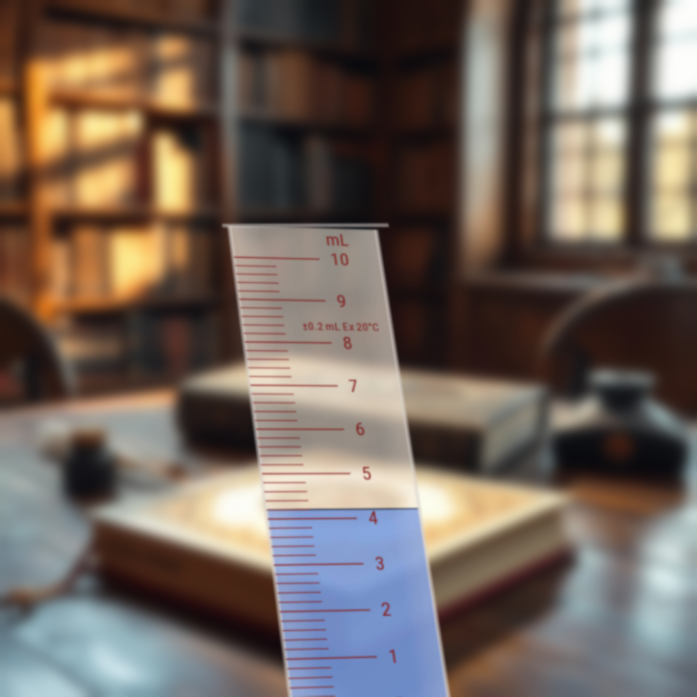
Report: 4.2 mL
